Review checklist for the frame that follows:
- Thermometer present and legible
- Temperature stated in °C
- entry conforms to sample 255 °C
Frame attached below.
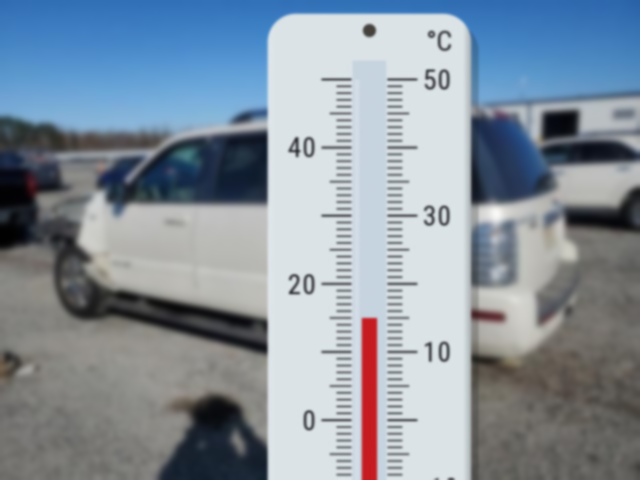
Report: 15 °C
